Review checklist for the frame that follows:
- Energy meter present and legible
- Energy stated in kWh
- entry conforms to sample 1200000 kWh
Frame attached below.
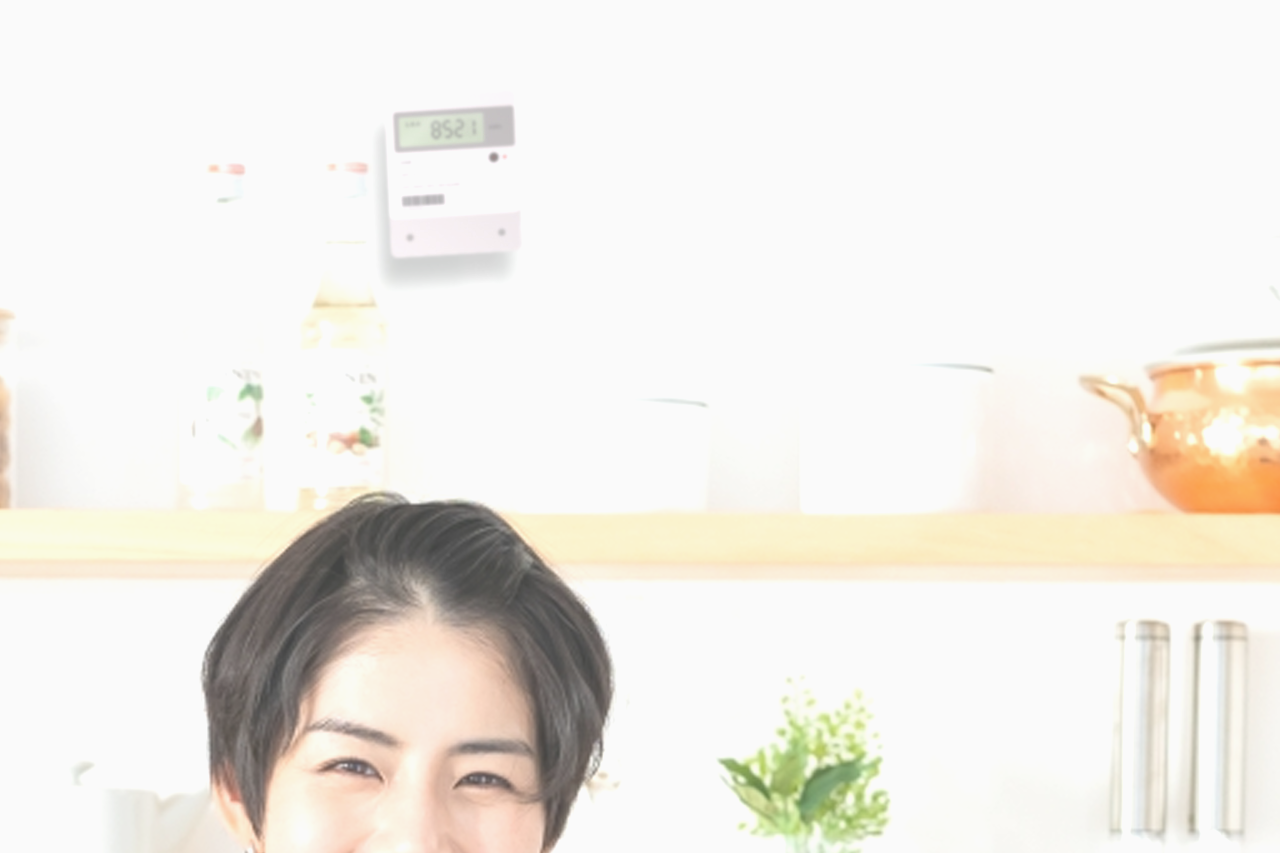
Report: 8521 kWh
